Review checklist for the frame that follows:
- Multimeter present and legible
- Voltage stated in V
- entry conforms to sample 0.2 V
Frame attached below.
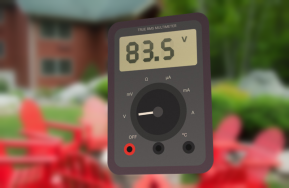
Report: 83.5 V
